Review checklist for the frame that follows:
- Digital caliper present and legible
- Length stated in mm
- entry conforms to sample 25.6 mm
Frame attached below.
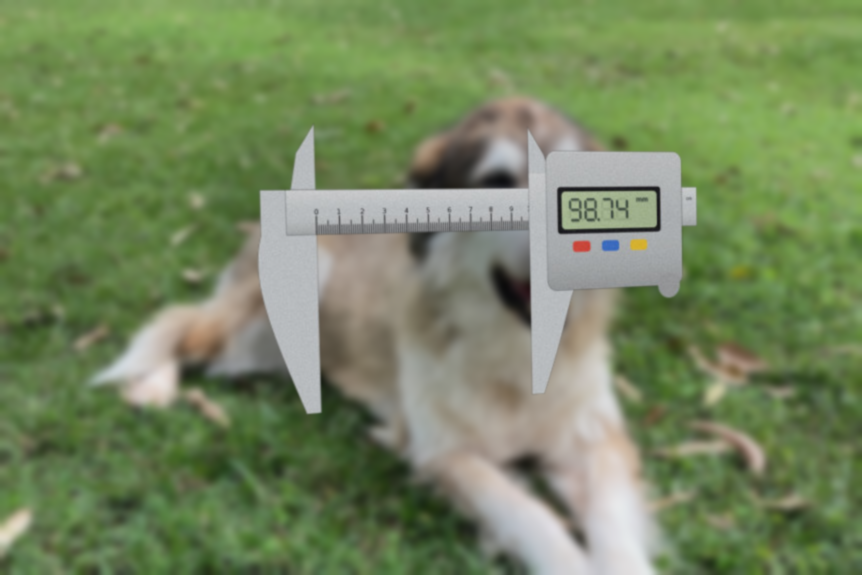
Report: 98.74 mm
